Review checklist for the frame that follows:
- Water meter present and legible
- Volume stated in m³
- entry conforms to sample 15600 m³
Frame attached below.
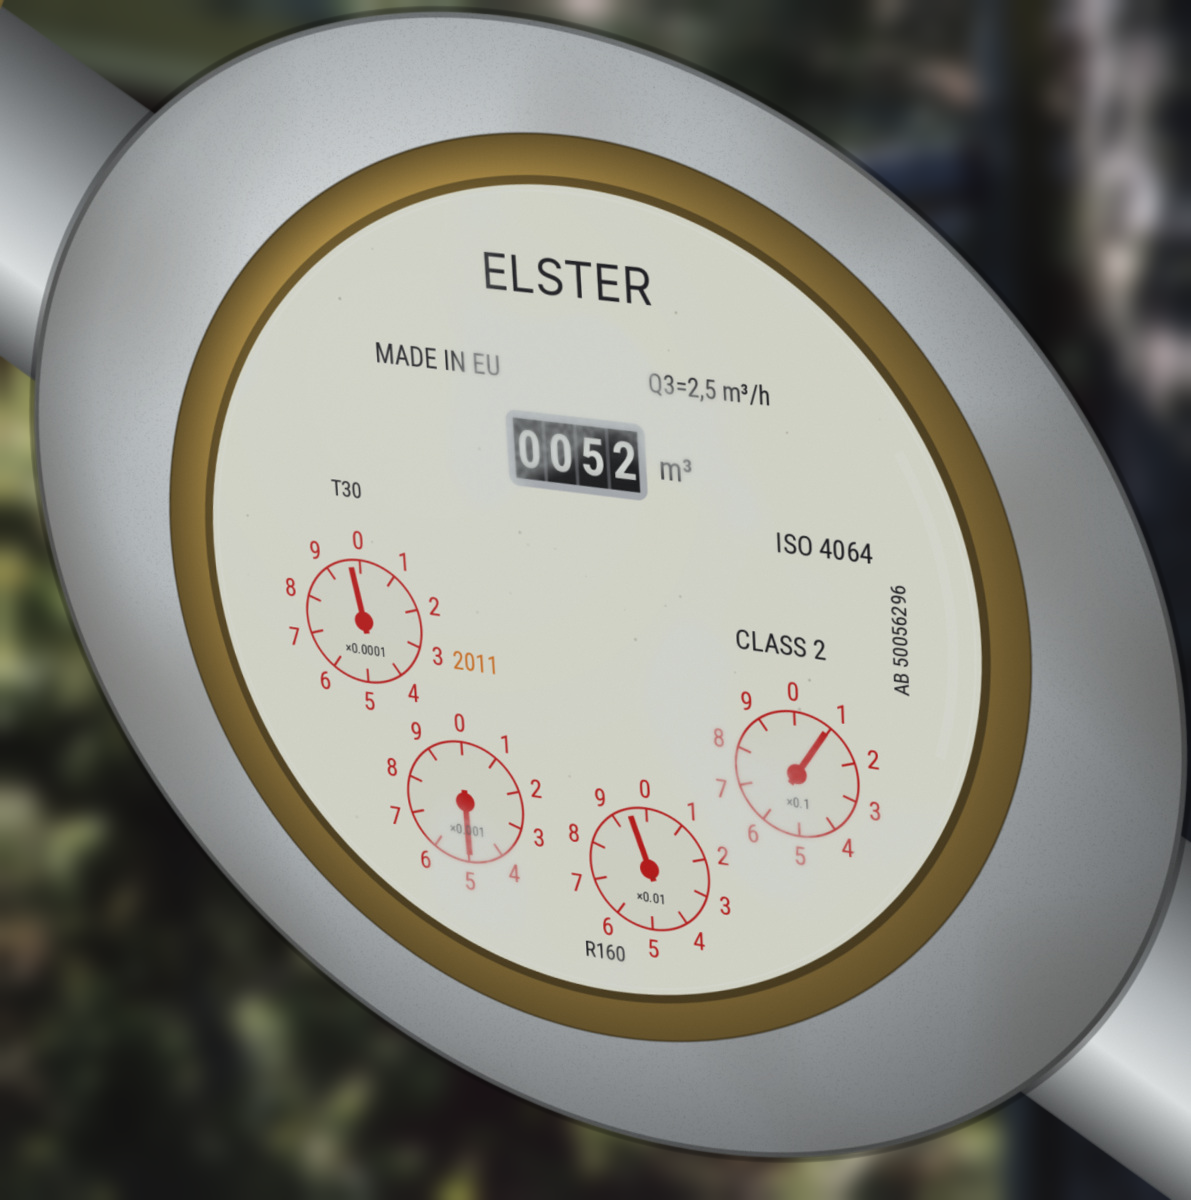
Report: 52.0949 m³
